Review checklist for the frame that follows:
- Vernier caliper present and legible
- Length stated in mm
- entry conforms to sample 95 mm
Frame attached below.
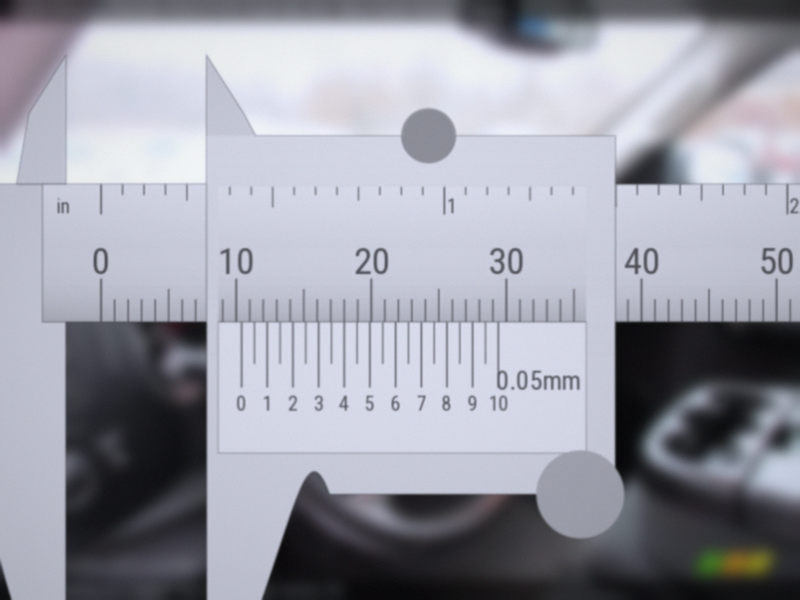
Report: 10.4 mm
